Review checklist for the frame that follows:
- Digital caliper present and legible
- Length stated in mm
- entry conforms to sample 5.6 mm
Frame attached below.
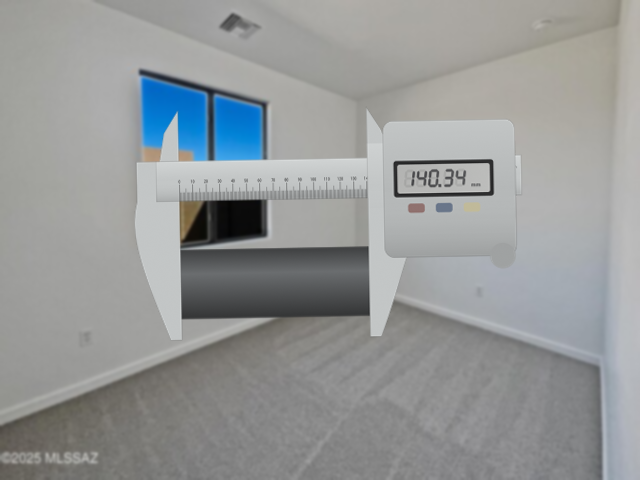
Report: 140.34 mm
